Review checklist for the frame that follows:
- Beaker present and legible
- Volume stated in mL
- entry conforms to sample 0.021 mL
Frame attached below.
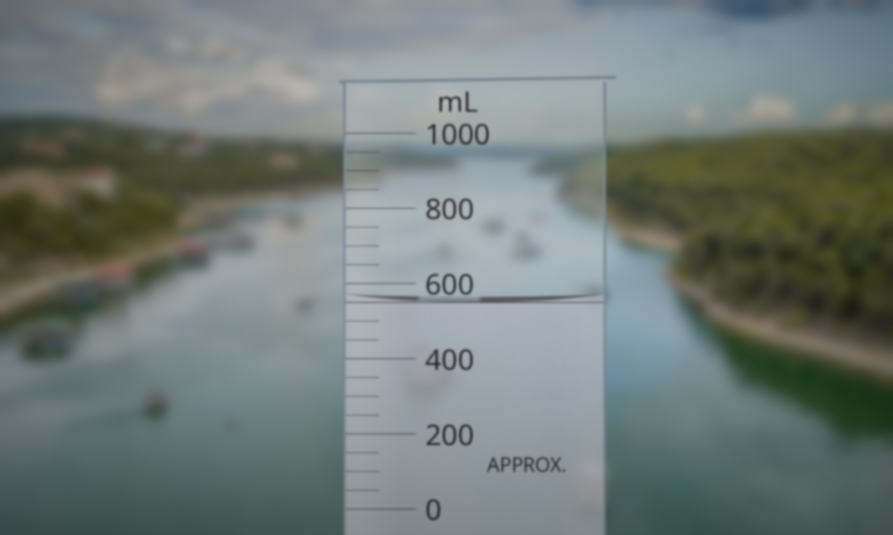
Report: 550 mL
